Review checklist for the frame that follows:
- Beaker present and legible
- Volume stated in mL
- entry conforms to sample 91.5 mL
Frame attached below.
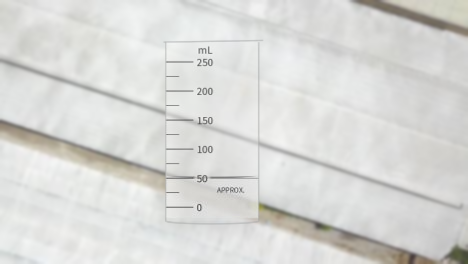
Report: 50 mL
